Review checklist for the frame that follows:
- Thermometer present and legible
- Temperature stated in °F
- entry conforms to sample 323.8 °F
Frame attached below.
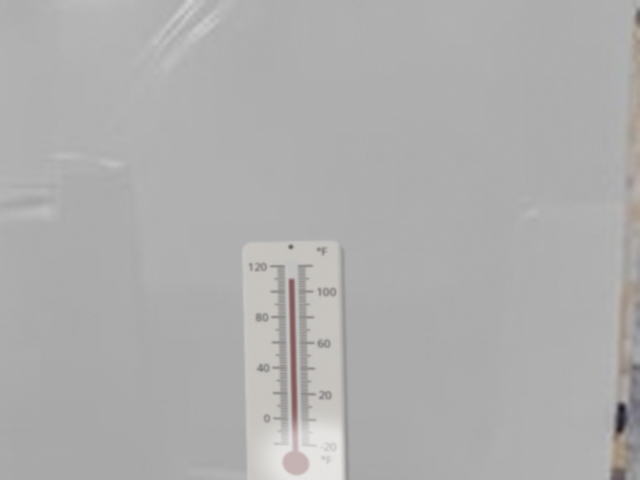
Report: 110 °F
